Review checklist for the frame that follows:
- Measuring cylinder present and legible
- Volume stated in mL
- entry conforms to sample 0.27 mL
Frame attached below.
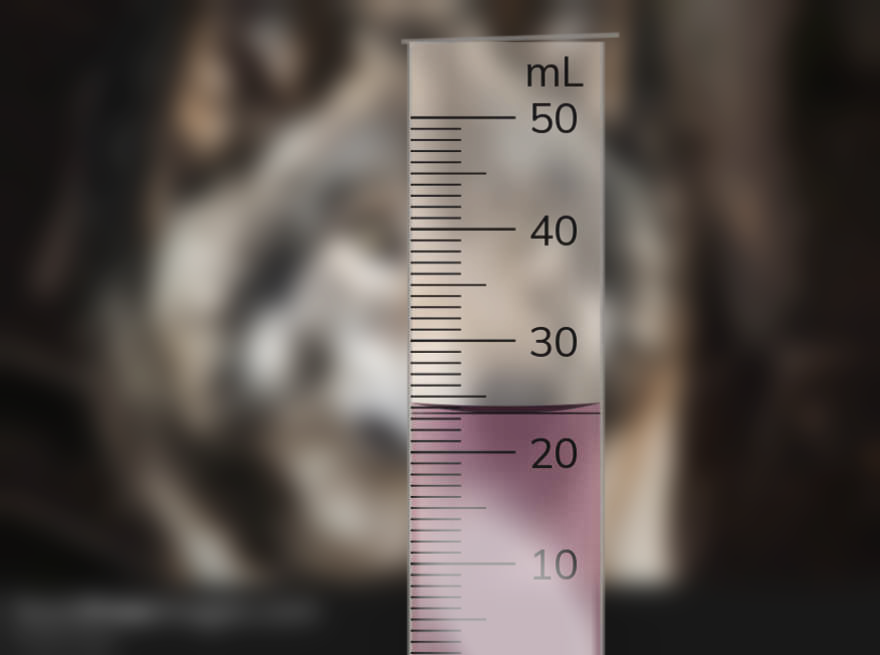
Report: 23.5 mL
